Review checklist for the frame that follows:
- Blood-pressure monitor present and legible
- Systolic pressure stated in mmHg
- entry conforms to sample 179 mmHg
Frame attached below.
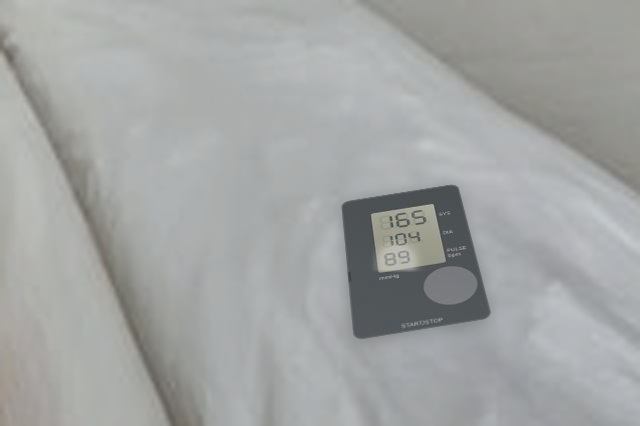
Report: 165 mmHg
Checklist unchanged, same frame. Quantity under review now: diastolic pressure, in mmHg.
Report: 104 mmHg
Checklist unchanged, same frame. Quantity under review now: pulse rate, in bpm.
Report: 89 bpm
